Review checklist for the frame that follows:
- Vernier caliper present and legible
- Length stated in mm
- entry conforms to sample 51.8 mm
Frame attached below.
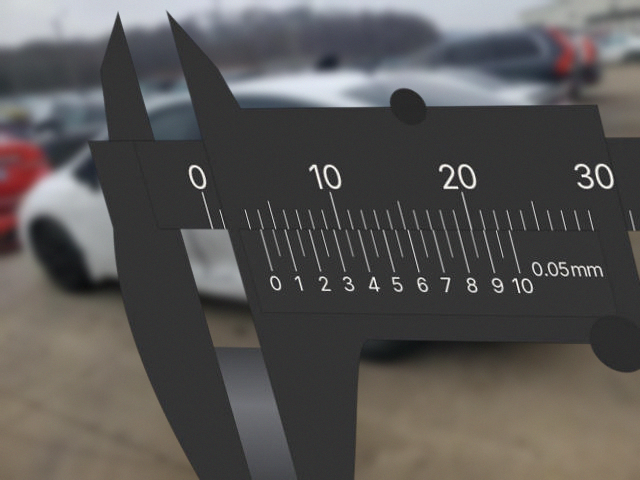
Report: 3.8 mm
